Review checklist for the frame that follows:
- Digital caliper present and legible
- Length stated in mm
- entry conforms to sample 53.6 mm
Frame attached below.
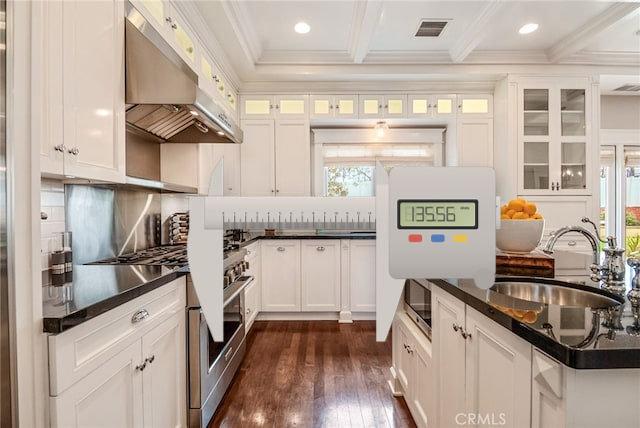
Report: 135.56 mm
